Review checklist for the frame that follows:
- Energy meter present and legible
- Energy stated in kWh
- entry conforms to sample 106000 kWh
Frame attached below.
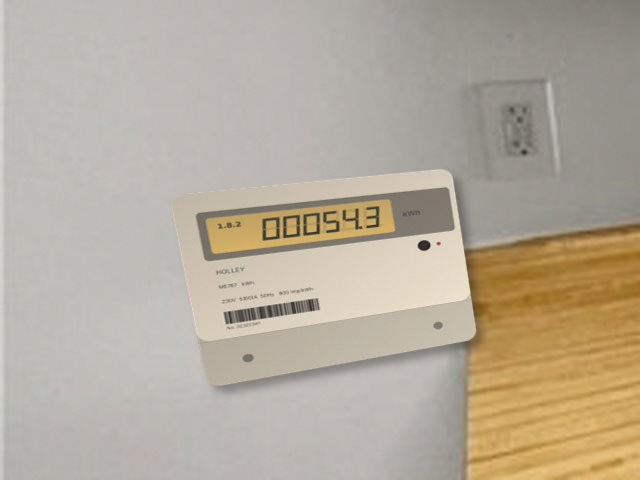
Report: 54.3 kWh
